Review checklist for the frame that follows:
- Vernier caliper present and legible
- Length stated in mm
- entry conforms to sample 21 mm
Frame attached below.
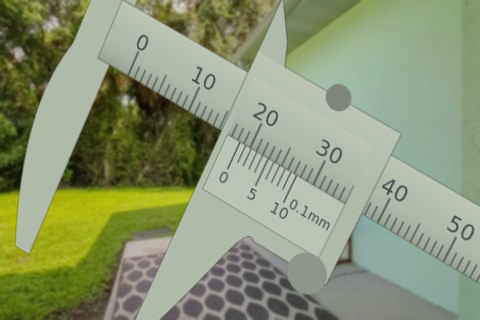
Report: 18.4 mm
